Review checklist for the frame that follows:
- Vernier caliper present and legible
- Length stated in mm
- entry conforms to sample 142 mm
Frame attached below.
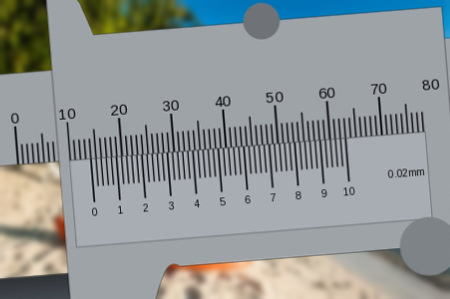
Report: 14.0 mm
